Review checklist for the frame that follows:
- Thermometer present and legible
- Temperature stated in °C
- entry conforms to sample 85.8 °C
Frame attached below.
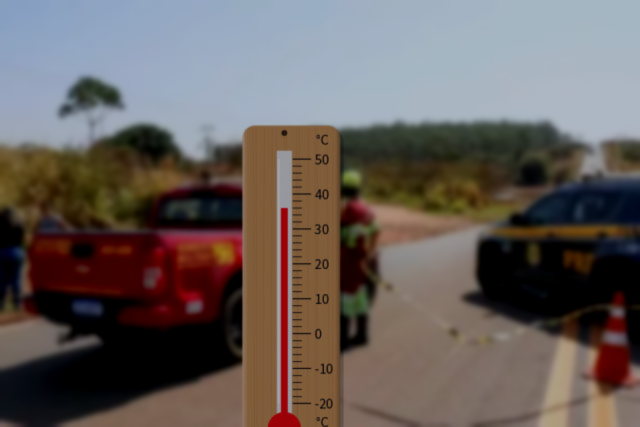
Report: 36 °C
